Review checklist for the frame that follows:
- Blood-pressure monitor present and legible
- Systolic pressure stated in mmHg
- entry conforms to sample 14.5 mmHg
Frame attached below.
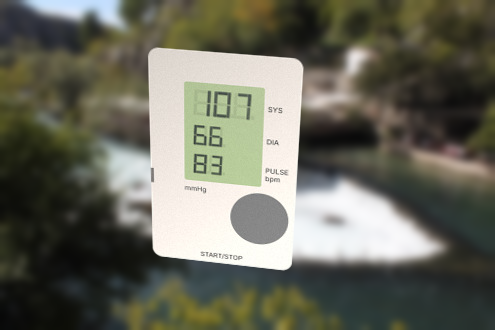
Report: 107 mmHg
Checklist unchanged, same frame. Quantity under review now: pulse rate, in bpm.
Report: 83 bpm
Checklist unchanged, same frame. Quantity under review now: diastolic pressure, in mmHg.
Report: 66 mmHg
